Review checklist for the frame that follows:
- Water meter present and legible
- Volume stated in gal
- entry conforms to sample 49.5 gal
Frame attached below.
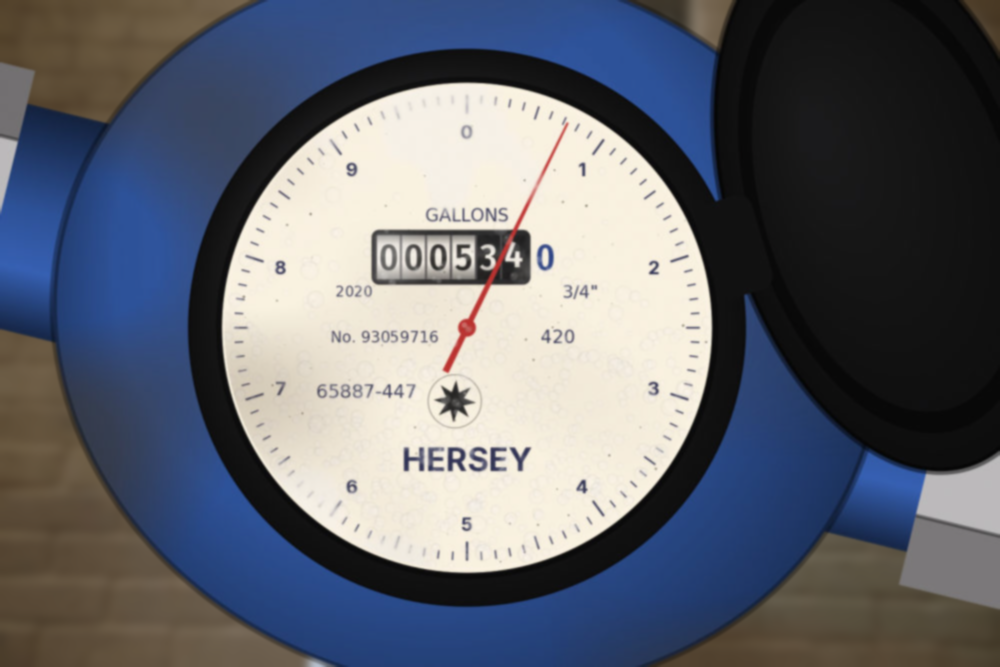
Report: 5340.7 gal
